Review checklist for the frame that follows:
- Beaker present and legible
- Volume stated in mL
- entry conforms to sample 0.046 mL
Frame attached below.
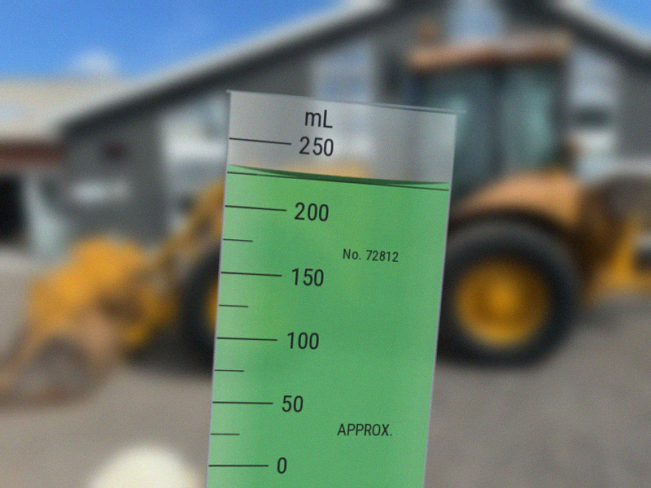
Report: 225 mL
